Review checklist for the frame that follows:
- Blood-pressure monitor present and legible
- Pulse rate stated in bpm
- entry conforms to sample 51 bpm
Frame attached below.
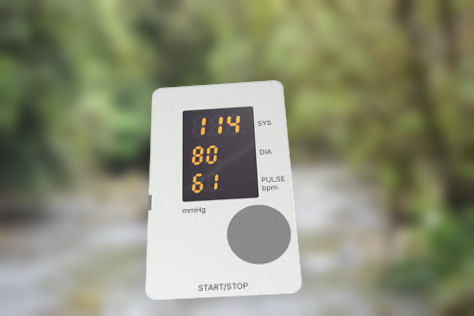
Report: 61 bpm
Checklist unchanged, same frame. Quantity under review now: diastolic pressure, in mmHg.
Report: 80 mmHg
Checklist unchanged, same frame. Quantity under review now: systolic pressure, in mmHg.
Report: 114 mmHg
